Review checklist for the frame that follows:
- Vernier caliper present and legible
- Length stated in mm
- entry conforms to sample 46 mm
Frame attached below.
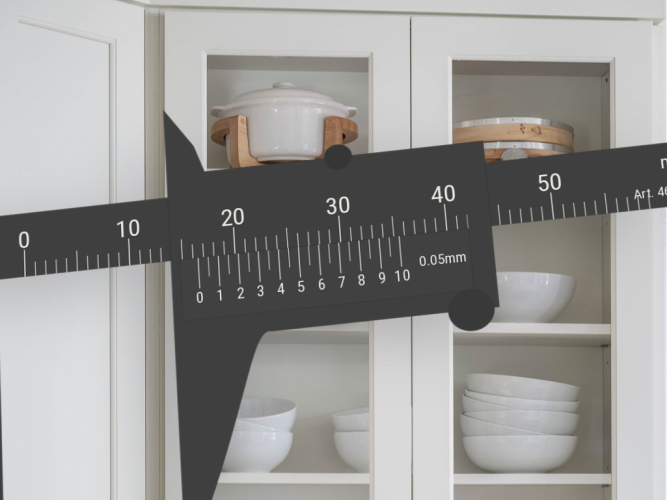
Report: 16.5 mm
